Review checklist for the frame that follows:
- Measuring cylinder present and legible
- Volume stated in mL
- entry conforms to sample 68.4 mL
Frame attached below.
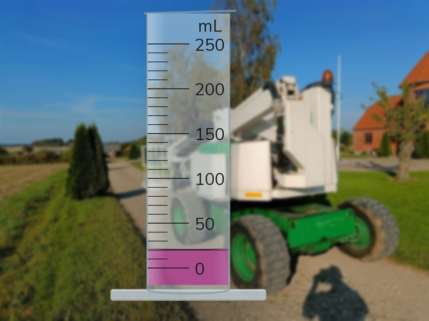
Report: 20 mL
